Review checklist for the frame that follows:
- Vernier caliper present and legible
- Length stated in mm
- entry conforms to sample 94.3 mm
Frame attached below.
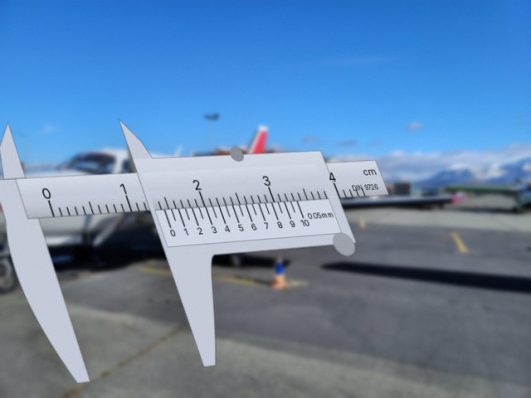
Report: 14.4 mm
